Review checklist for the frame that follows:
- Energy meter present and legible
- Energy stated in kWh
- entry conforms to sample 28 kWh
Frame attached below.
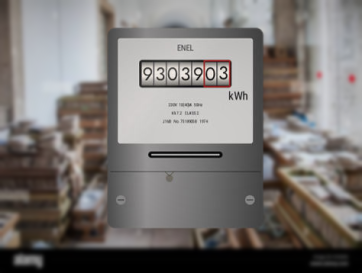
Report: 93039.03 kWh
